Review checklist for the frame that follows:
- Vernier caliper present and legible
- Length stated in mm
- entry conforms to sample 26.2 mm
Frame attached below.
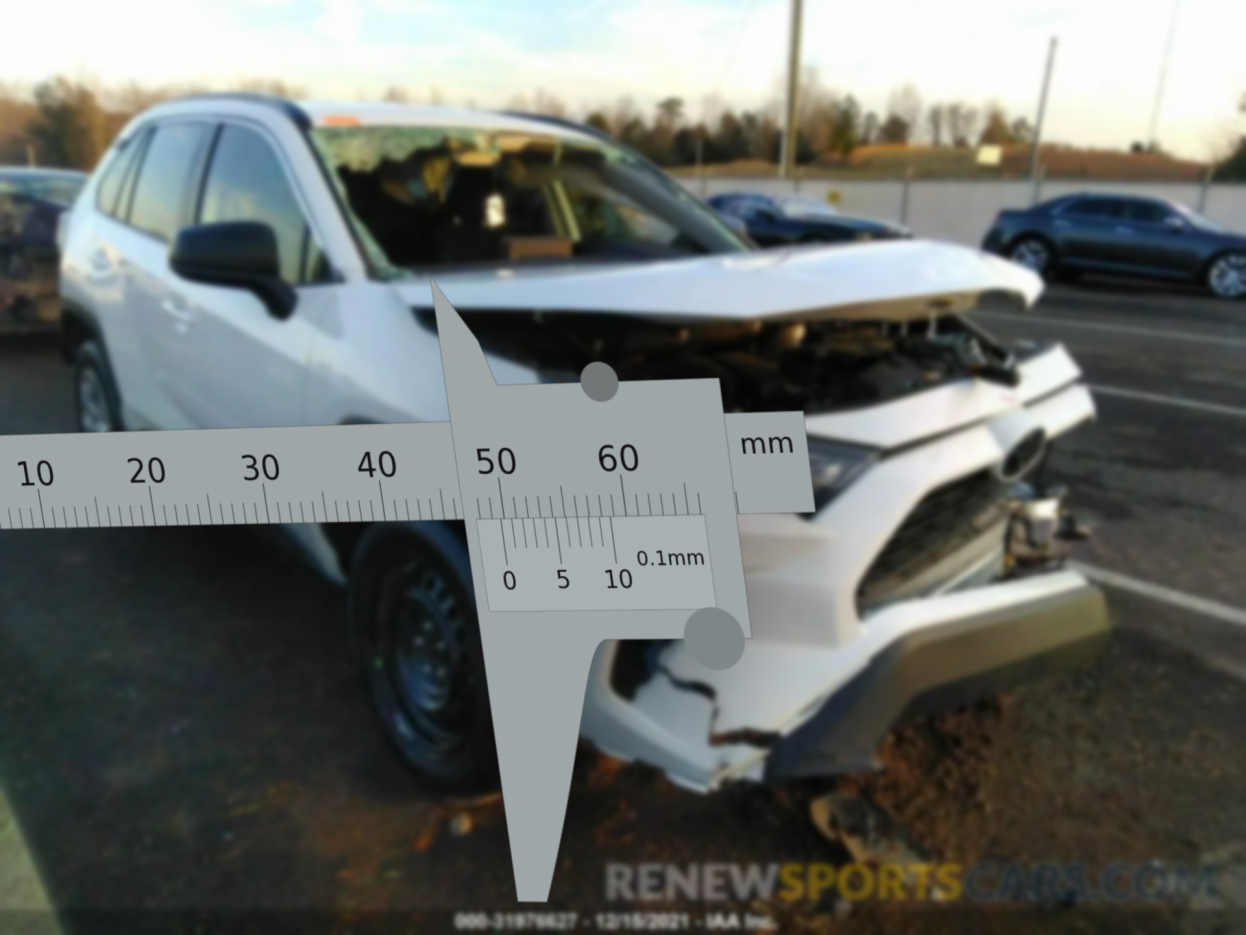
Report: 49.7 mm
